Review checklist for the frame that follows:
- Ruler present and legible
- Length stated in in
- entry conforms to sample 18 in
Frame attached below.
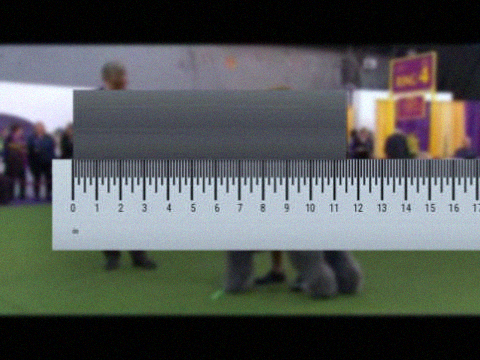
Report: 11.5 in
